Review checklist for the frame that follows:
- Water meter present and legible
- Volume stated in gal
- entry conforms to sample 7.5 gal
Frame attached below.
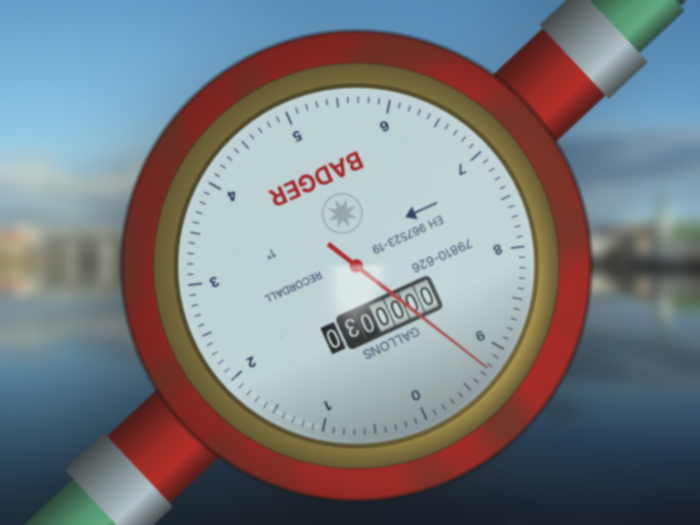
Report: 29.2 gal
